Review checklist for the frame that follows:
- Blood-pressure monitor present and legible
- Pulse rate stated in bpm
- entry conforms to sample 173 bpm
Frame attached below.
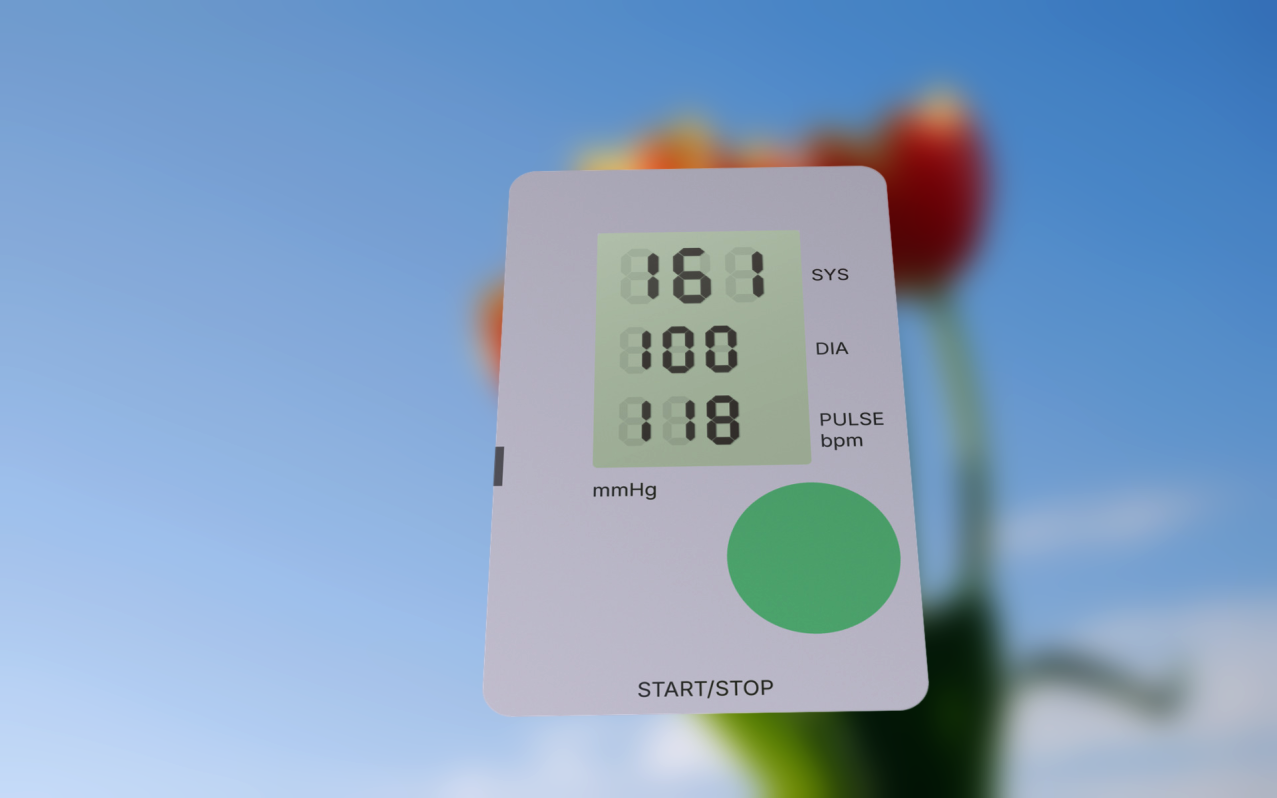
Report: 118 bpm
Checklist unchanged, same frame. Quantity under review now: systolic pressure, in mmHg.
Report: 161 mmHg
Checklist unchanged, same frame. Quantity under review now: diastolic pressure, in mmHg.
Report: 100 mmHg
